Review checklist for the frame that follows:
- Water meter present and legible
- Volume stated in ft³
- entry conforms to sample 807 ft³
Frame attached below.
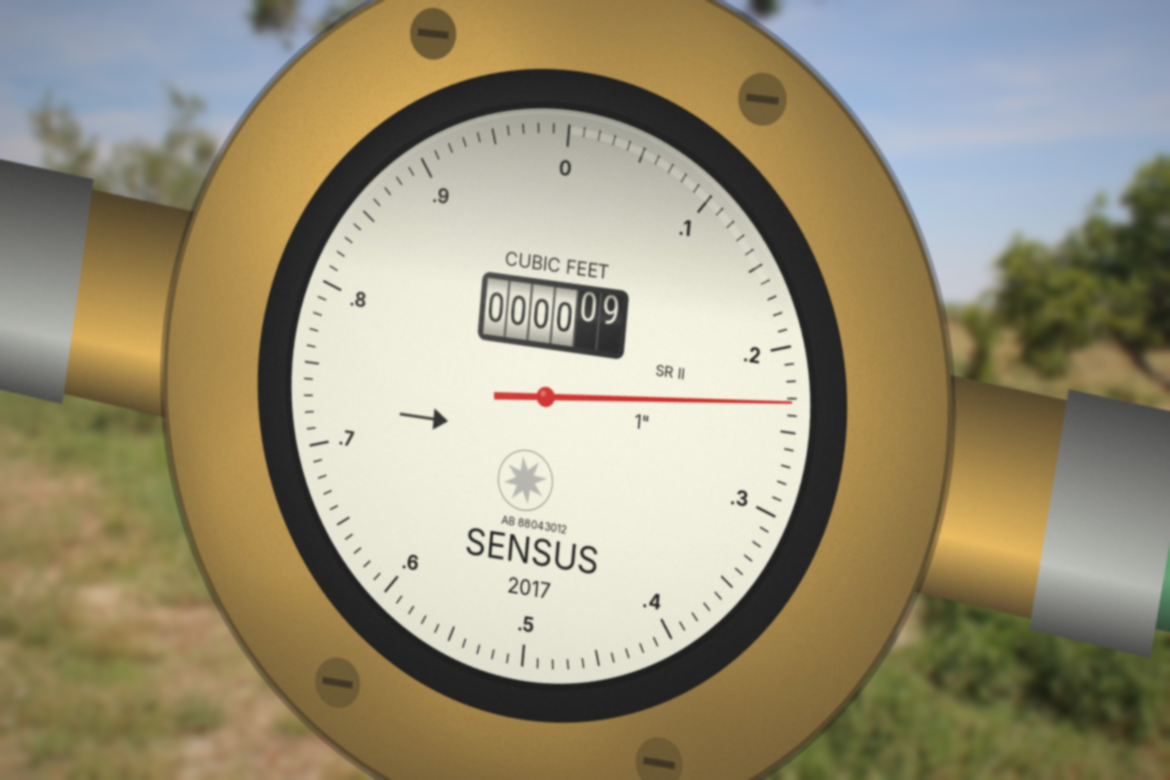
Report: 9.23 ft³
